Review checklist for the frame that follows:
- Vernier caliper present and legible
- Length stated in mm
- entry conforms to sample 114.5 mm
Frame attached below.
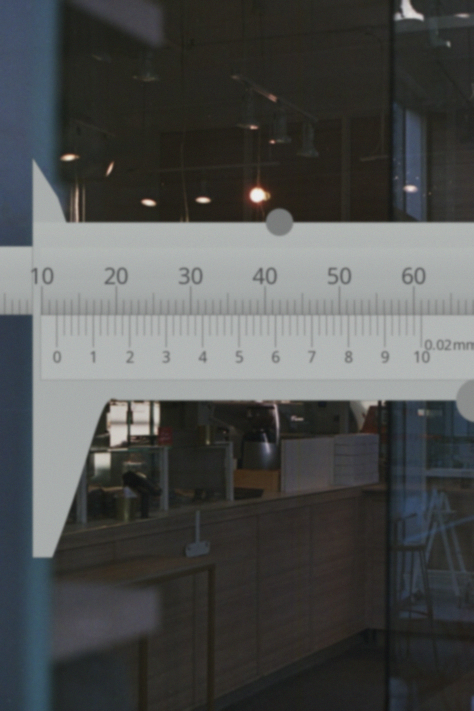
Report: 12.0 mm
